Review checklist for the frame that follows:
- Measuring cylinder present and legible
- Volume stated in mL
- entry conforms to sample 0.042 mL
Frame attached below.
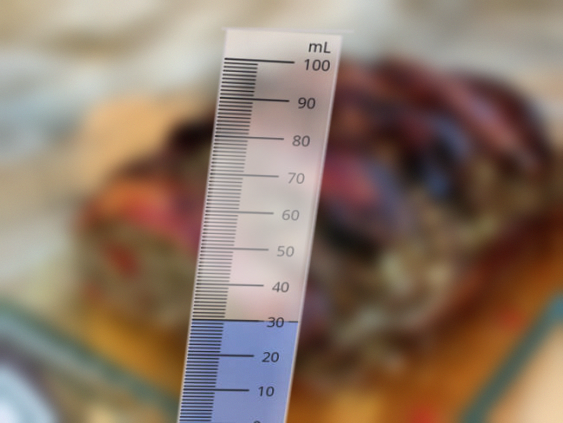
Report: 30 mL
